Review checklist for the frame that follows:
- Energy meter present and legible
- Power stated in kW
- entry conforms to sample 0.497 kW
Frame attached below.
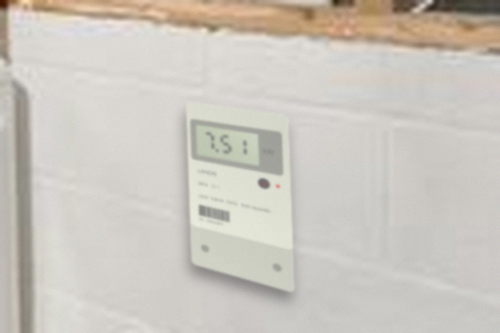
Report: 7.51 kW
